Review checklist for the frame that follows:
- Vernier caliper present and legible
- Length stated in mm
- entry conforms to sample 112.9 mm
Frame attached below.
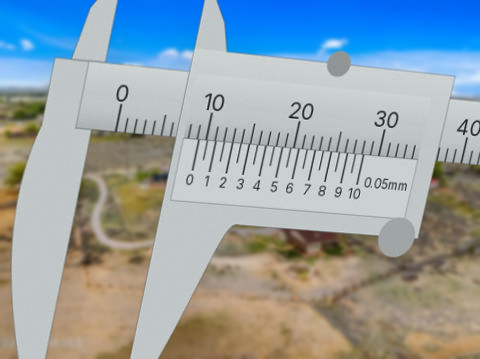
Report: 9.2 mm
